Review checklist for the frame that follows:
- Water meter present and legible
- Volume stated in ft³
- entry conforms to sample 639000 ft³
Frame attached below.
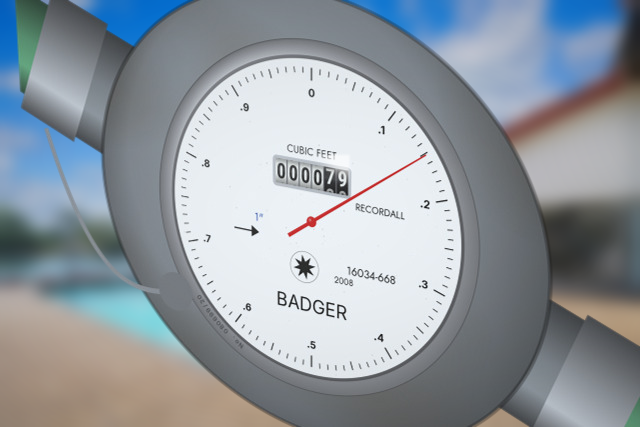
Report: 79.15 ft³
